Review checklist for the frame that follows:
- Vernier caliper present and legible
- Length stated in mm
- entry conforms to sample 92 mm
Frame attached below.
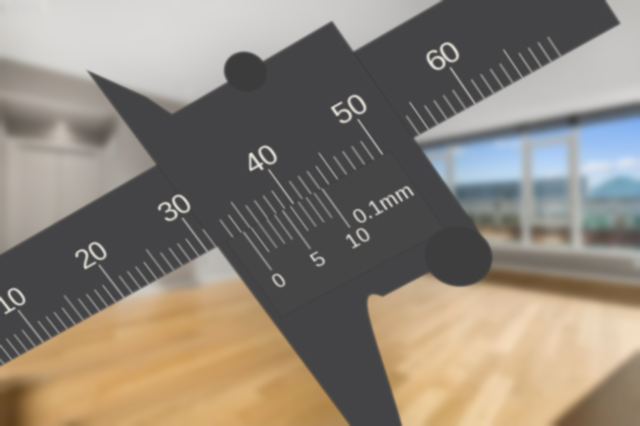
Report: 34.2 mm
